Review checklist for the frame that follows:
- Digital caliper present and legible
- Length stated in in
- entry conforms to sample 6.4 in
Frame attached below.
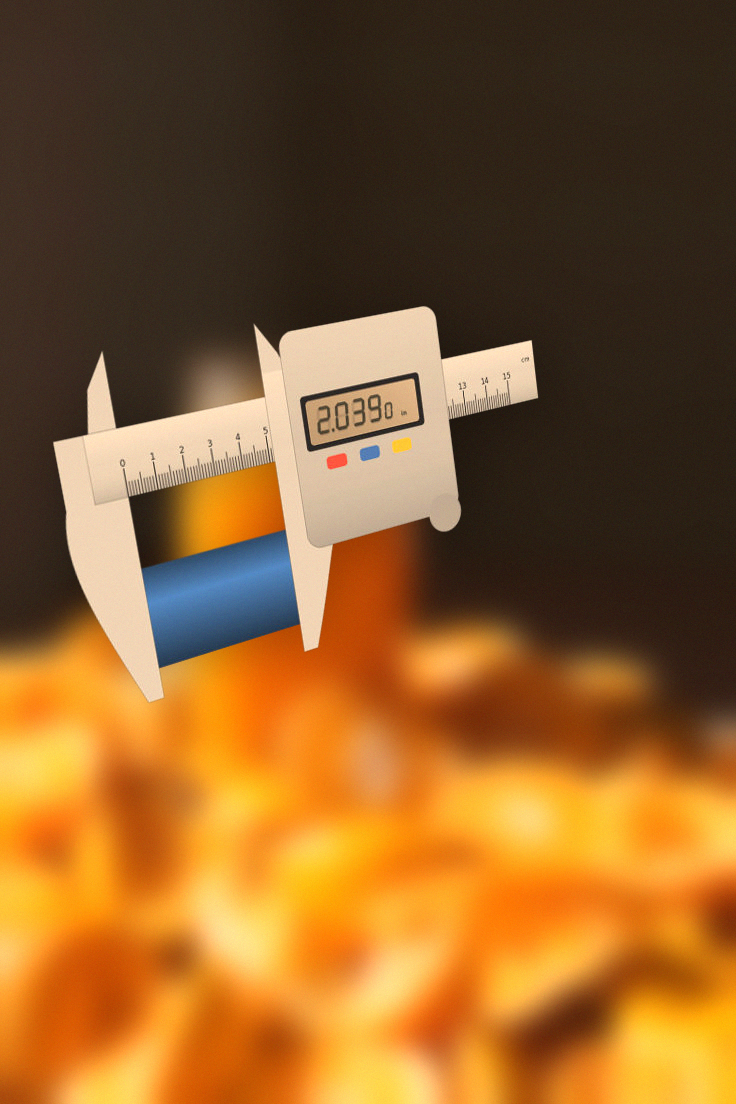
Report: 2.0390 in
